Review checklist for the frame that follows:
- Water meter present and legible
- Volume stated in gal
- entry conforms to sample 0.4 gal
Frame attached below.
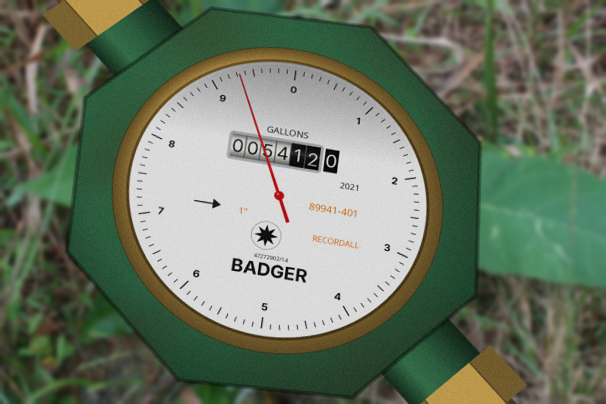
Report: 54119.3 gal
